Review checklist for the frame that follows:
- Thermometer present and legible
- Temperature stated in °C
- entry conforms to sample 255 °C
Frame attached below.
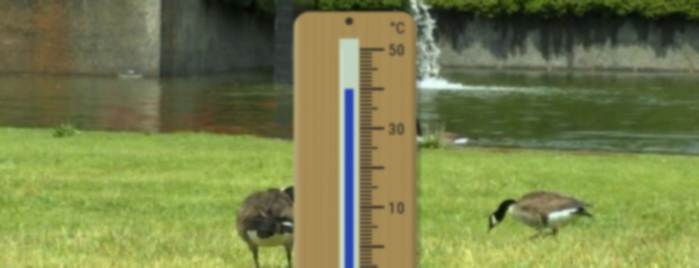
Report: 40 °C
